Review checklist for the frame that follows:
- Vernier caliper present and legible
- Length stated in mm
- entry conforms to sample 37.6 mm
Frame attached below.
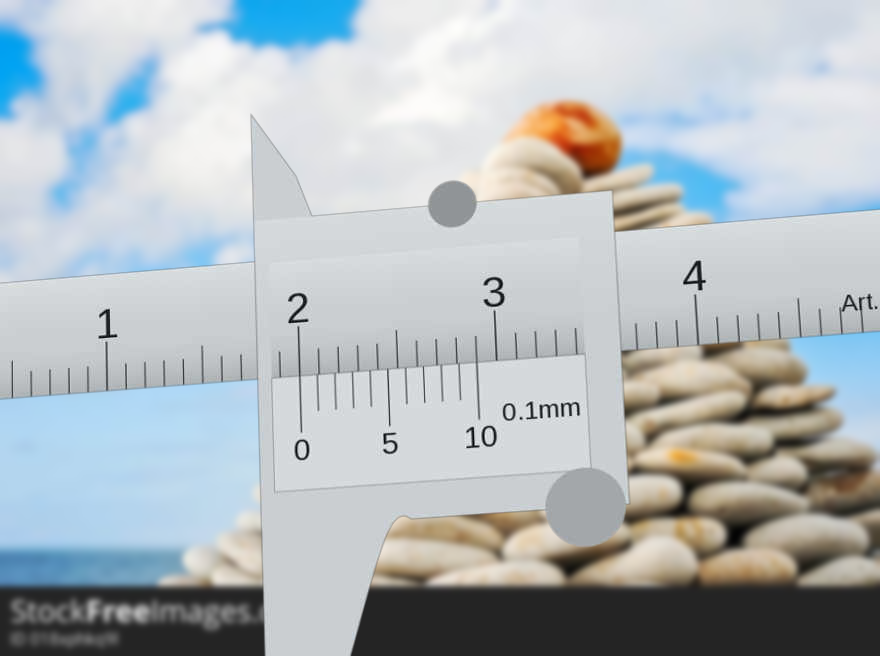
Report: 20.0 mm
